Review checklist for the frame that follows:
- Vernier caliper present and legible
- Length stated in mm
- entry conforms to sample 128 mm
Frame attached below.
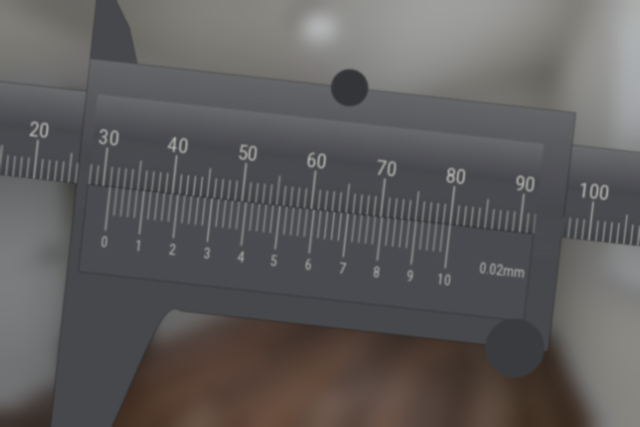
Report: 31.0 mm
